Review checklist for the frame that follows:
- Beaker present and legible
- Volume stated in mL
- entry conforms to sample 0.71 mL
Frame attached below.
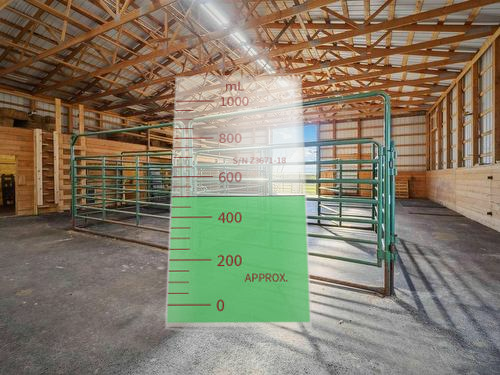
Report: 500 mL
